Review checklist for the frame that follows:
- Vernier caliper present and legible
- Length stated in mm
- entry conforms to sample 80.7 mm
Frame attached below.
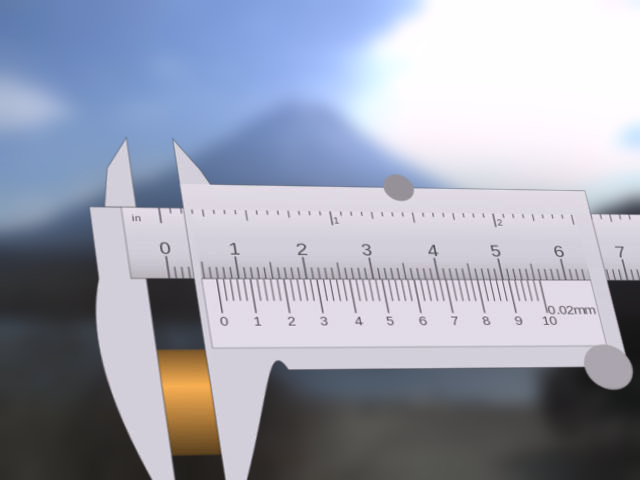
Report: 6.8 mm
